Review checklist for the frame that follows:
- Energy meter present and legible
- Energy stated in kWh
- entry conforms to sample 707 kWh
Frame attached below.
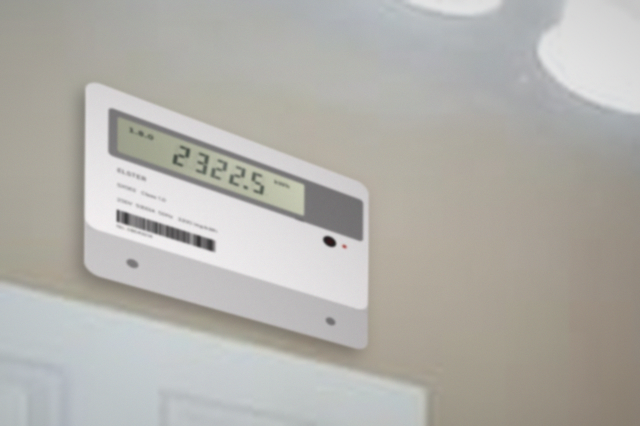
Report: 2322.5 kWh
